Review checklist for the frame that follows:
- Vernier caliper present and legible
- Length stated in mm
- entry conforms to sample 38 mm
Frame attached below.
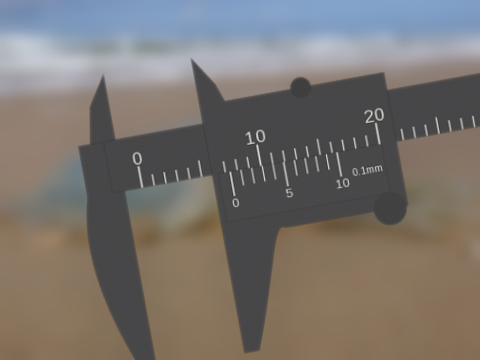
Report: 7.4 mm
